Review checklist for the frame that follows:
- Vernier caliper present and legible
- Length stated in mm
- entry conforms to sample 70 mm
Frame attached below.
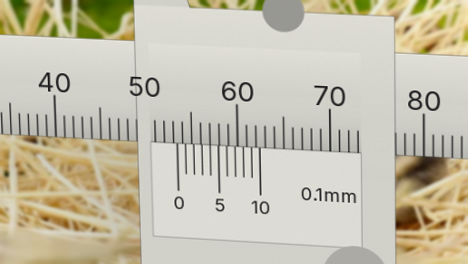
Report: 53.4 mm
